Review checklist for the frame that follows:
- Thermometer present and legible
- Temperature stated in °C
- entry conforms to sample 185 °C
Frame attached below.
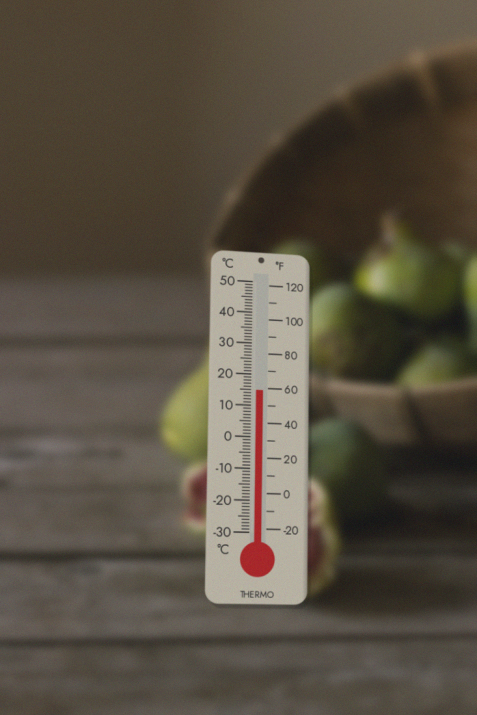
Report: 15 °C
